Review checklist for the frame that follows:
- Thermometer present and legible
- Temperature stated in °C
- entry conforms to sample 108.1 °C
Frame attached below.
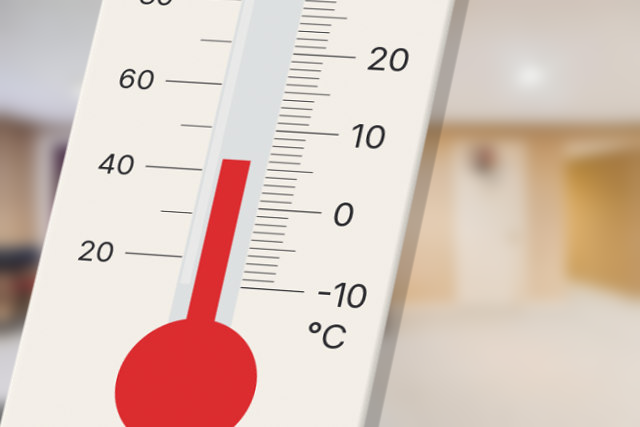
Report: 6 °C
